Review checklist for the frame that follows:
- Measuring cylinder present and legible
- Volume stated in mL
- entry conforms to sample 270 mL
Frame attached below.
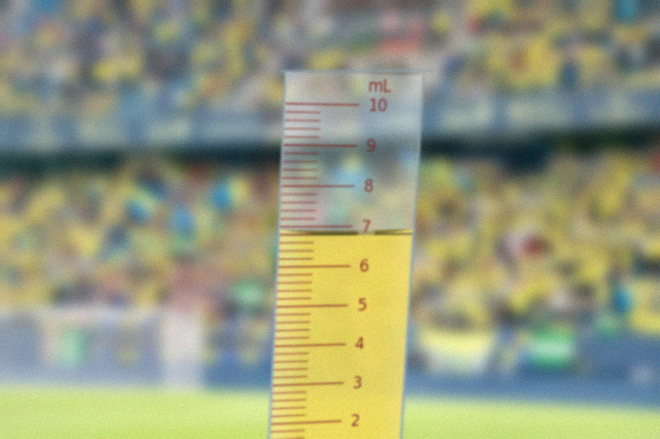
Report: 6.8 mL
